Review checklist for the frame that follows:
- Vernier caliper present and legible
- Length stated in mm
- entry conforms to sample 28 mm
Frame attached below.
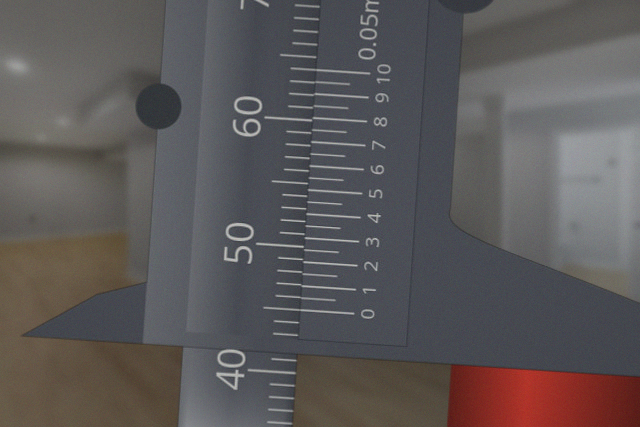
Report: 45.0 mm
